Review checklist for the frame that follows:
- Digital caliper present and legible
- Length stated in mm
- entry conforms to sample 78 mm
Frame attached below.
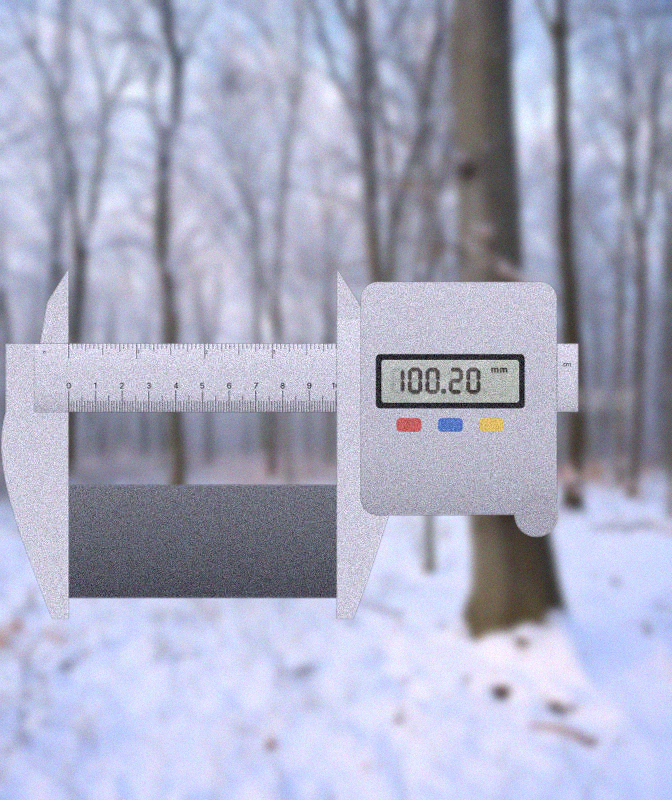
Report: 100.20 mm
